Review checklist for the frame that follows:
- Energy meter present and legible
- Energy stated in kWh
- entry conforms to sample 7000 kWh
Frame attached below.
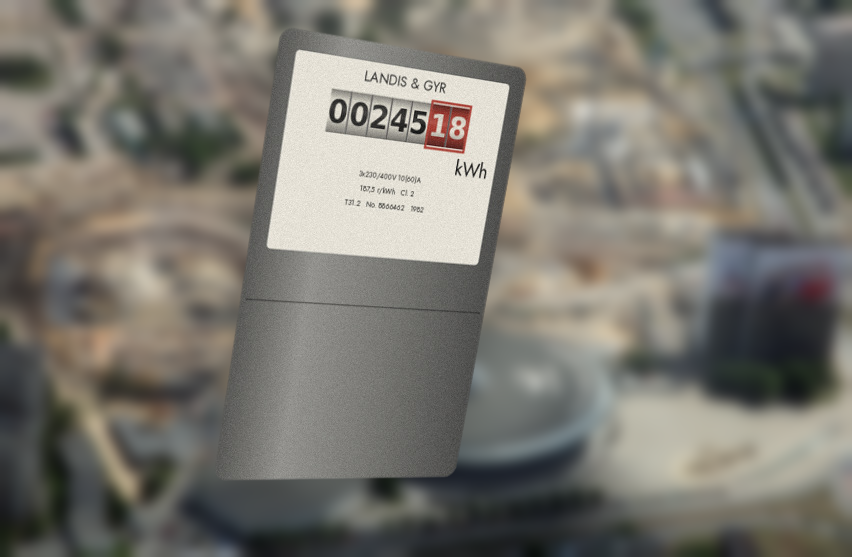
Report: 245.18 kWh
